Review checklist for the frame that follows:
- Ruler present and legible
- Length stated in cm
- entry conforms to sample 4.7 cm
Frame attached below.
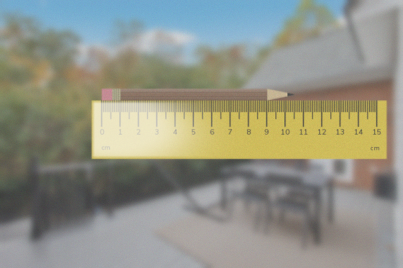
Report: 10.5 cm
